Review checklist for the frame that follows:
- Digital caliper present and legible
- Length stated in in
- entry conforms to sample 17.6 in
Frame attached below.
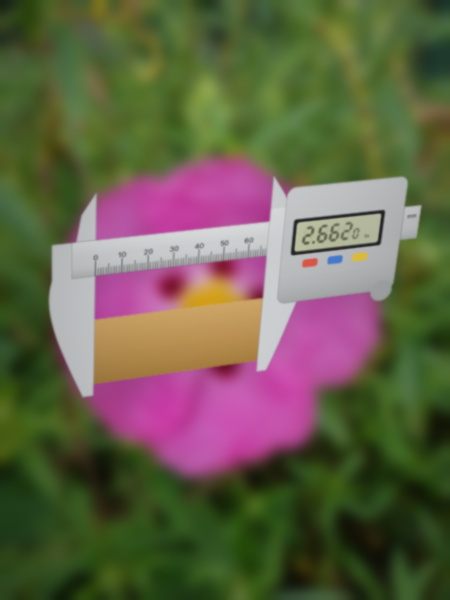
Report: 2.6620 in
